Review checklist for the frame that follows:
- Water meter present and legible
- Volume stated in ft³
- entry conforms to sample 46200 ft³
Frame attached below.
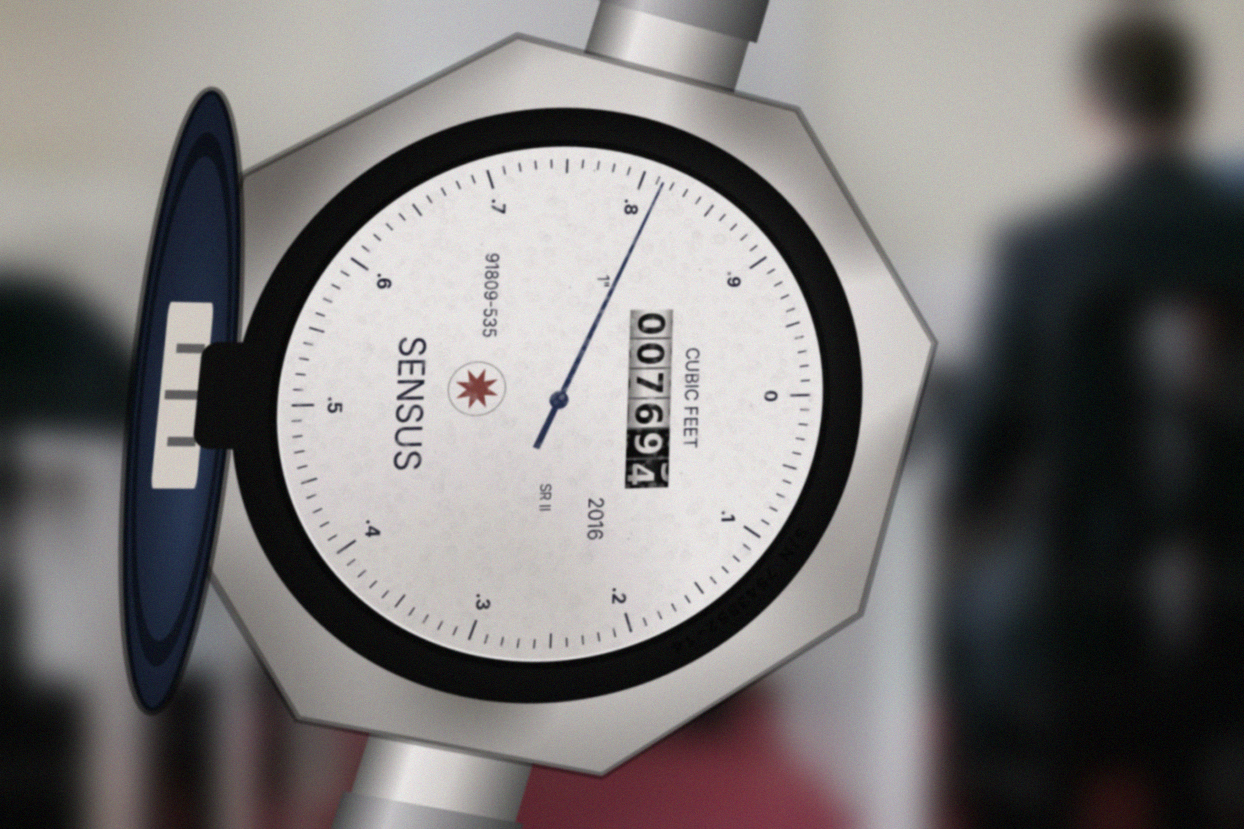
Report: 7693.81 ft³
